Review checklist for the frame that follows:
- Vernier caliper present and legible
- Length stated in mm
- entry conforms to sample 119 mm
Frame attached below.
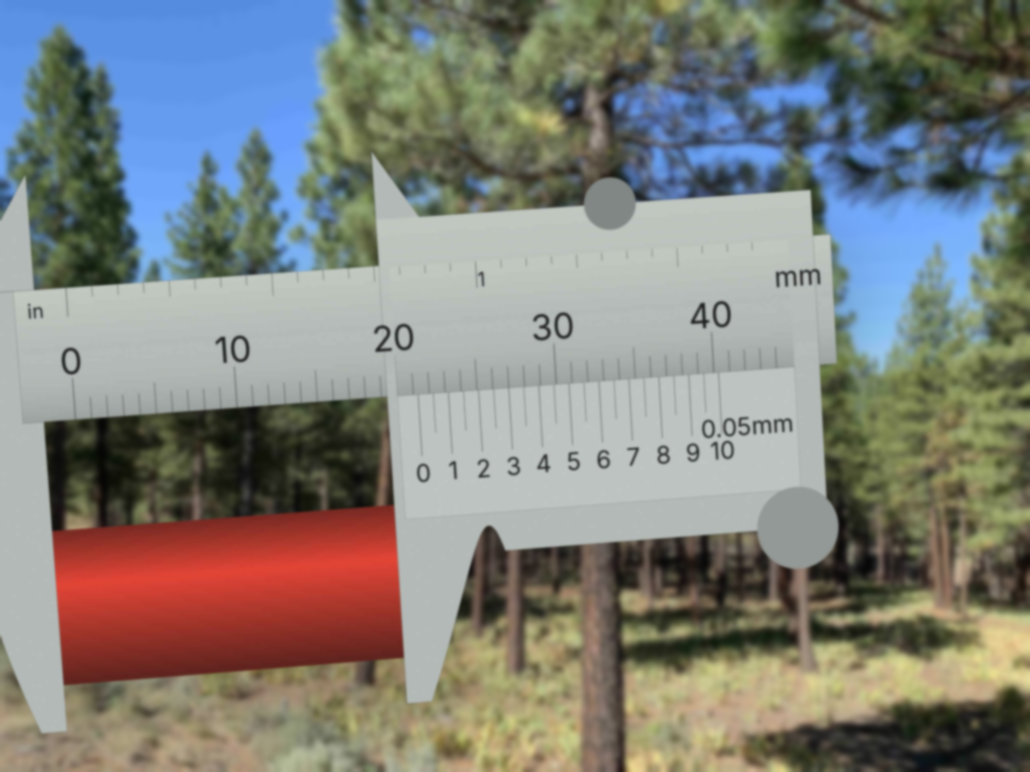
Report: 21.3 mm
